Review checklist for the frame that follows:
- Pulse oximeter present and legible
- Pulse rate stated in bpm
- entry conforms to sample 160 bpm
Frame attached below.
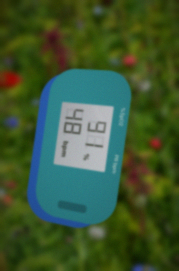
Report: 48 bpm
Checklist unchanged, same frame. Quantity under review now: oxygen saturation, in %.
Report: 91 %
